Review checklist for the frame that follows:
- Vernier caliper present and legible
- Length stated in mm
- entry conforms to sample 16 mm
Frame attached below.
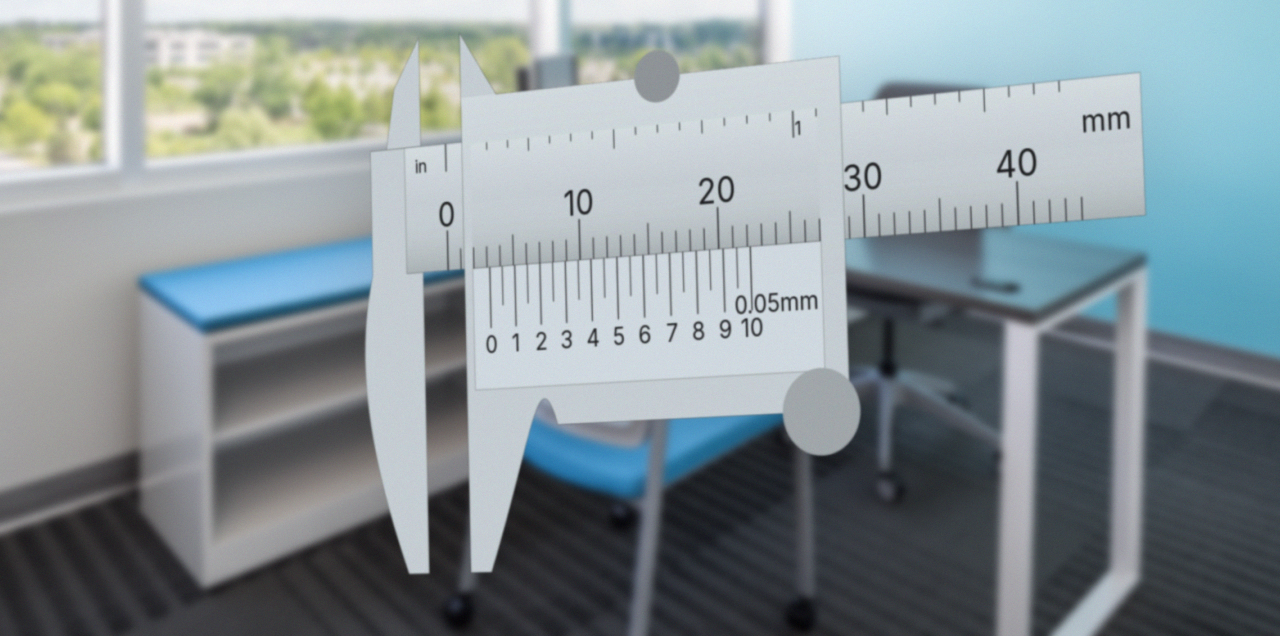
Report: 3.2 mm
